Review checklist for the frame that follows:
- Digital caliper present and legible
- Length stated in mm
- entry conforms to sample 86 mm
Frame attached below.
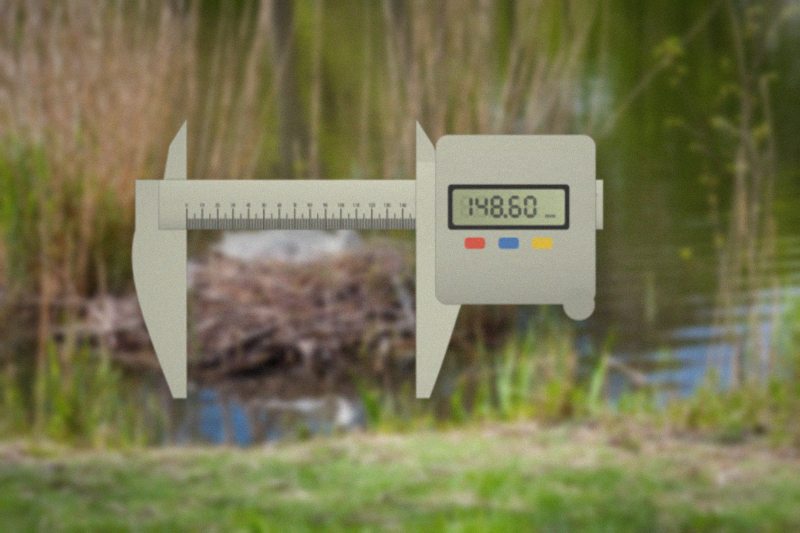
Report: 148.60 mm
